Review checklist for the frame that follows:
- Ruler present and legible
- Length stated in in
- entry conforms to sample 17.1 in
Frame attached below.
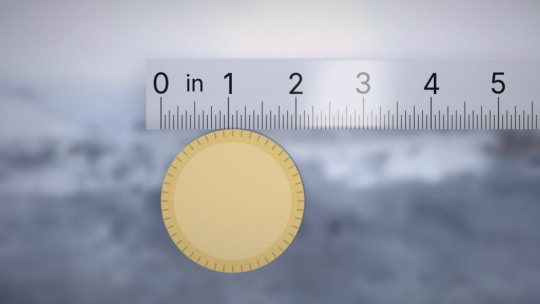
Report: 2.125 in
